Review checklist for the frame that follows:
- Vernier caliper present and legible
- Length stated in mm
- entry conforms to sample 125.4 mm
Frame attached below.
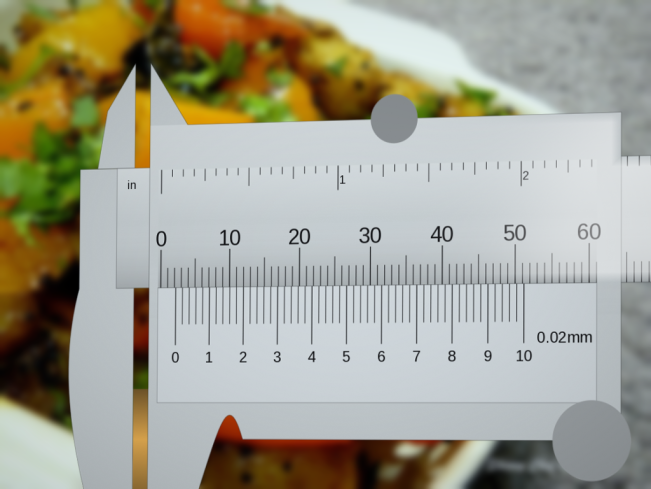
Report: 2.2 mm
